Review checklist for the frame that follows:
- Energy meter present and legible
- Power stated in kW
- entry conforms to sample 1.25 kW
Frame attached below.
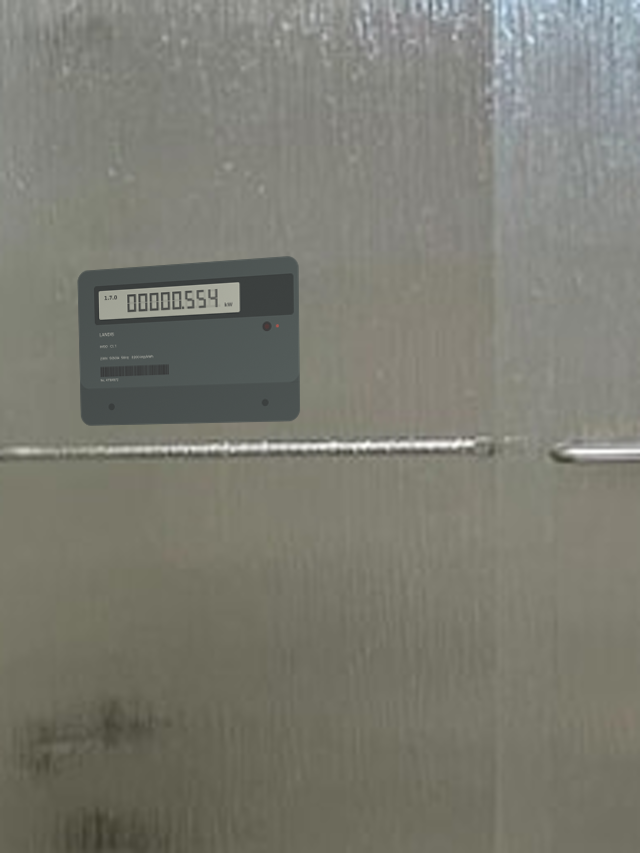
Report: 0.554 kW
